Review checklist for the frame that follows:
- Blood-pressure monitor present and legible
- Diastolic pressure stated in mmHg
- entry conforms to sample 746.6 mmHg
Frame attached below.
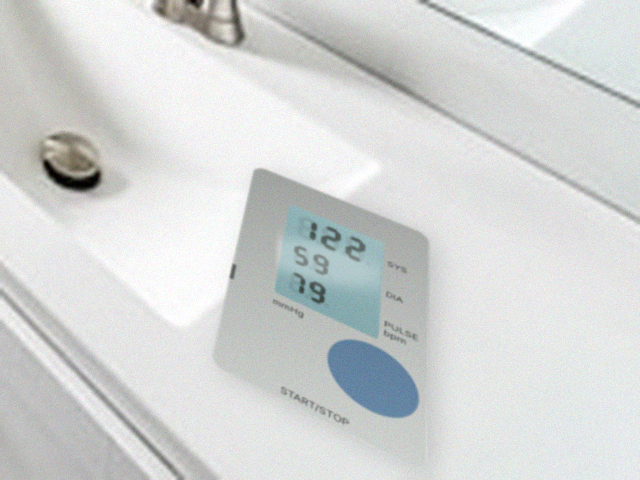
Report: 59 mmHg
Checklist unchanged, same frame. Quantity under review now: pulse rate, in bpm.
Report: 79 bpm
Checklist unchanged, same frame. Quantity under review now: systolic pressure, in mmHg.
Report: 122 mmHg
